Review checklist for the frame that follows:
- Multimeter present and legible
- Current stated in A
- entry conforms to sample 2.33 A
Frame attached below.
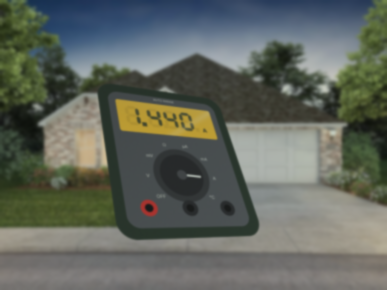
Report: 1.440 A
